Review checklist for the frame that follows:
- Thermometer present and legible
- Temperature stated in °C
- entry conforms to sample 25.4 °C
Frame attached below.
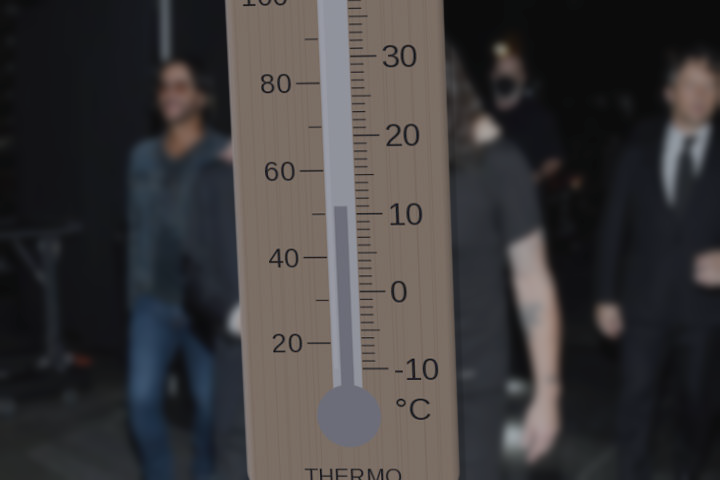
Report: 11 °C
